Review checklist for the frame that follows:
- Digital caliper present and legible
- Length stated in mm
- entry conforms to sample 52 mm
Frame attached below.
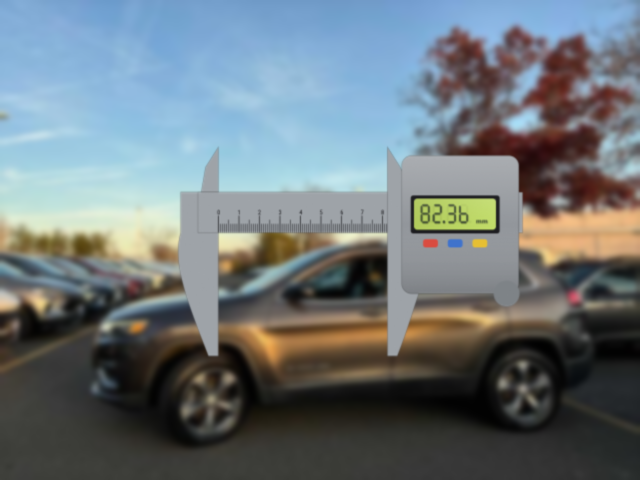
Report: 82.36 mm
